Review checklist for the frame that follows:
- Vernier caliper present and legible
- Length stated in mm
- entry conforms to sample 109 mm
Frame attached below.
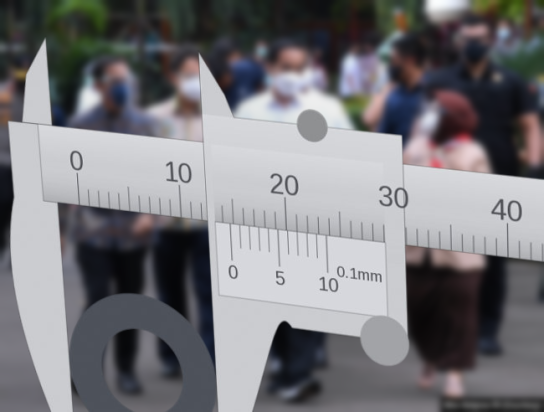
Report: 14.7 mm
